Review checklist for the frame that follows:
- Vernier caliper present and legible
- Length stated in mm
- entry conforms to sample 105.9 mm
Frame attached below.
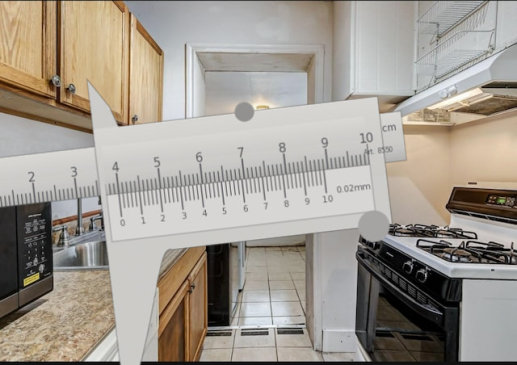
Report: 40.0 mm
